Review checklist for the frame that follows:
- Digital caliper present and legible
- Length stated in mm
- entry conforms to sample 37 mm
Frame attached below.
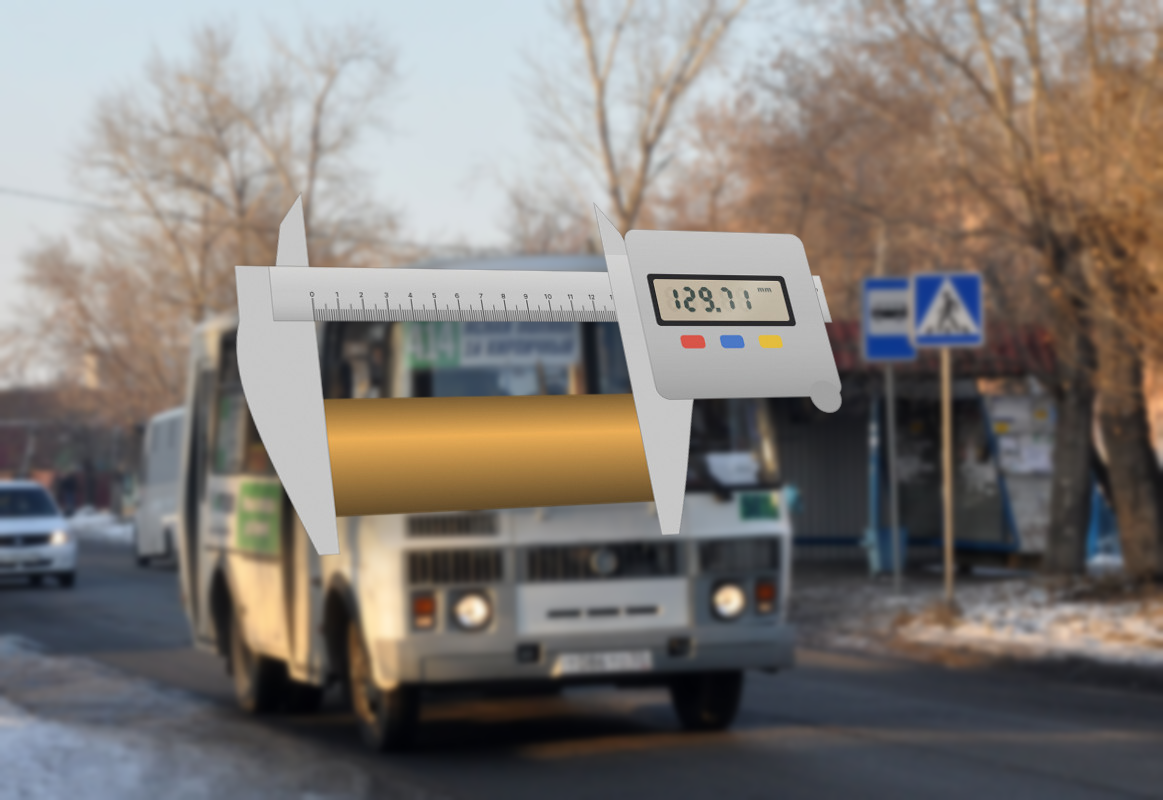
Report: 129.71 mm
